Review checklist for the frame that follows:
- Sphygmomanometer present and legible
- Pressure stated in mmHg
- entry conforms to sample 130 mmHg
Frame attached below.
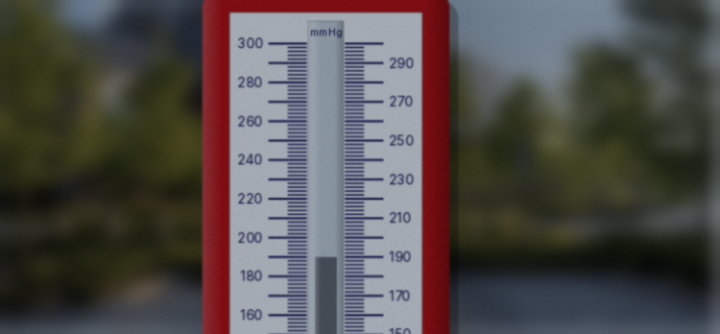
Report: 190 mmHg
